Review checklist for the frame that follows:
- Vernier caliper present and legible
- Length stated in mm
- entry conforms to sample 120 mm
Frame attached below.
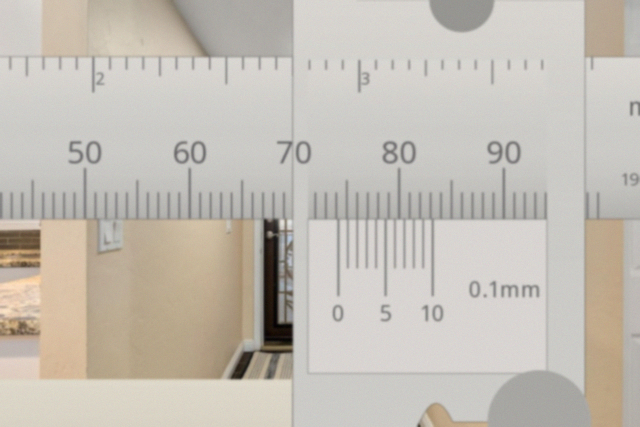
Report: 74.2 mm
